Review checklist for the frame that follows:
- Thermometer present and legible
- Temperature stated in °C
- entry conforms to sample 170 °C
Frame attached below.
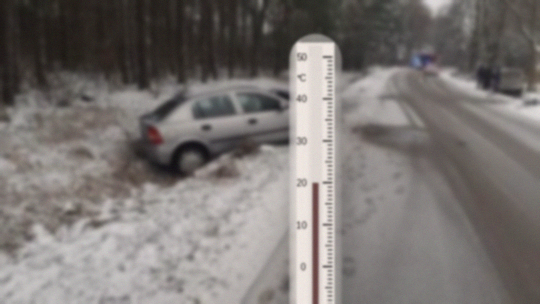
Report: 20 °C
